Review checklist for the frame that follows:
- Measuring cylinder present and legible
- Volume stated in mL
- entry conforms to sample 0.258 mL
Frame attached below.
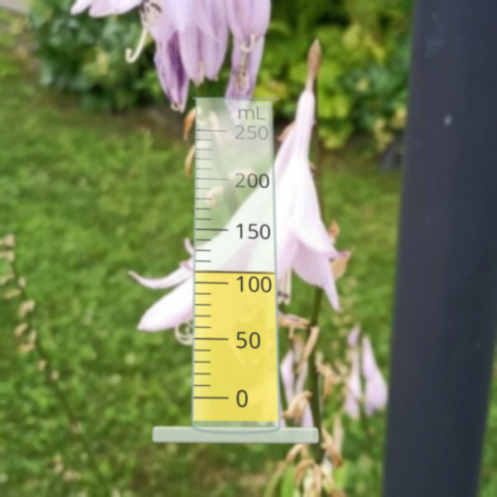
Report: 110 mL
